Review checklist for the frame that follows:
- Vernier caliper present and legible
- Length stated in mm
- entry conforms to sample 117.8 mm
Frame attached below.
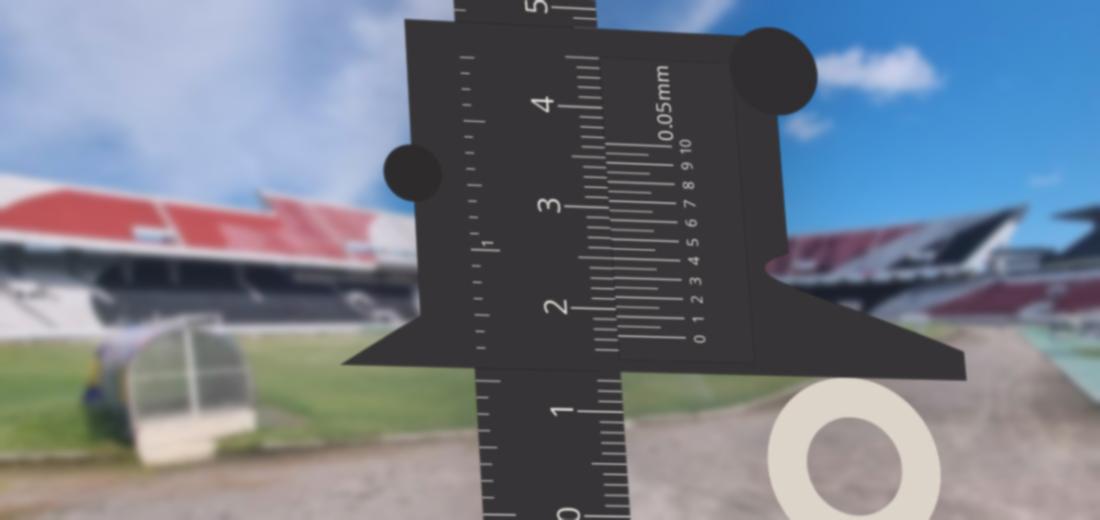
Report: 17.4 mm
